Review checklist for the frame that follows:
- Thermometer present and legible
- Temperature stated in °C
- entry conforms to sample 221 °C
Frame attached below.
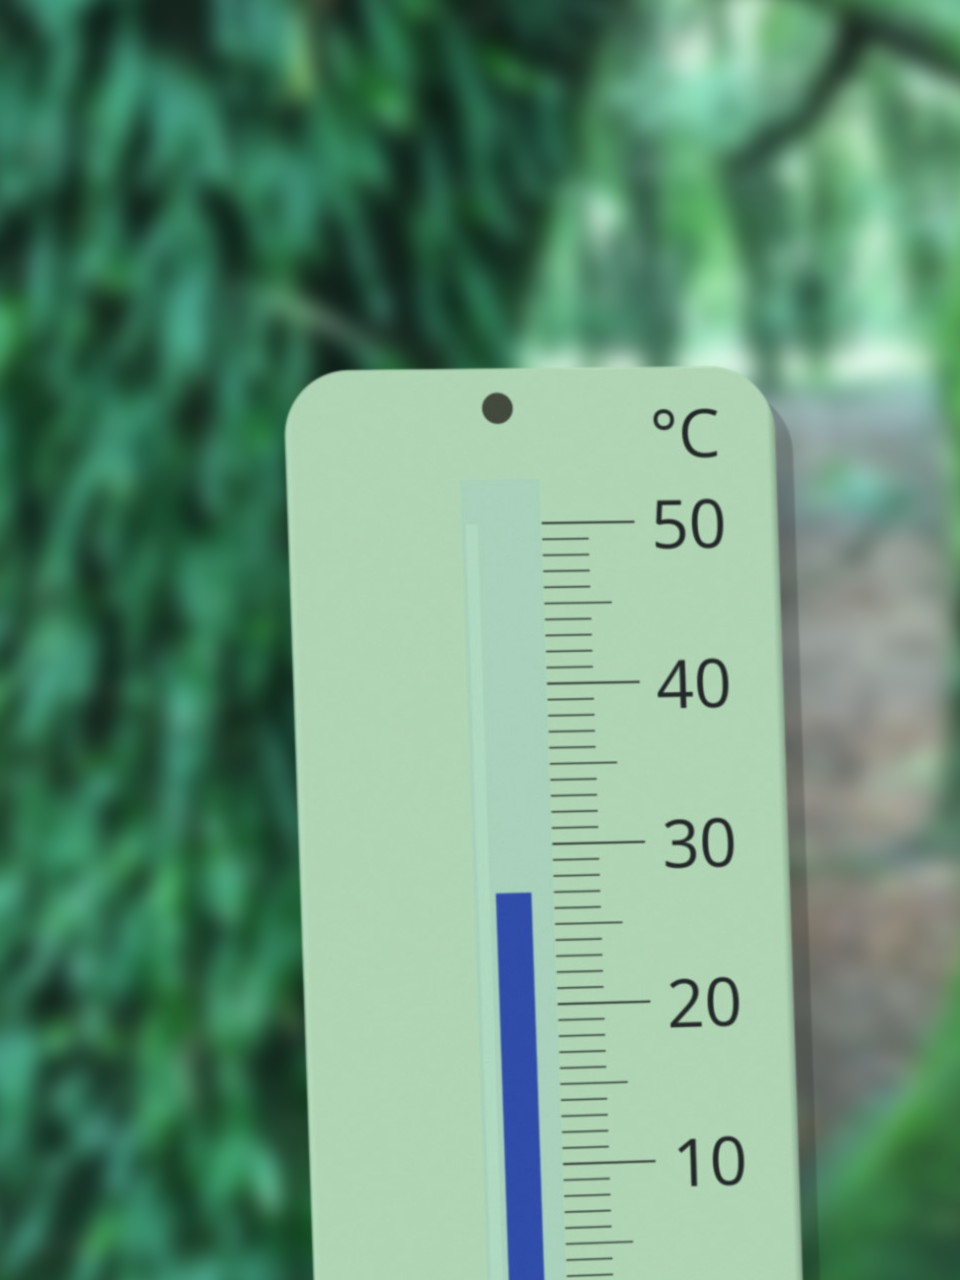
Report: 27 °C
